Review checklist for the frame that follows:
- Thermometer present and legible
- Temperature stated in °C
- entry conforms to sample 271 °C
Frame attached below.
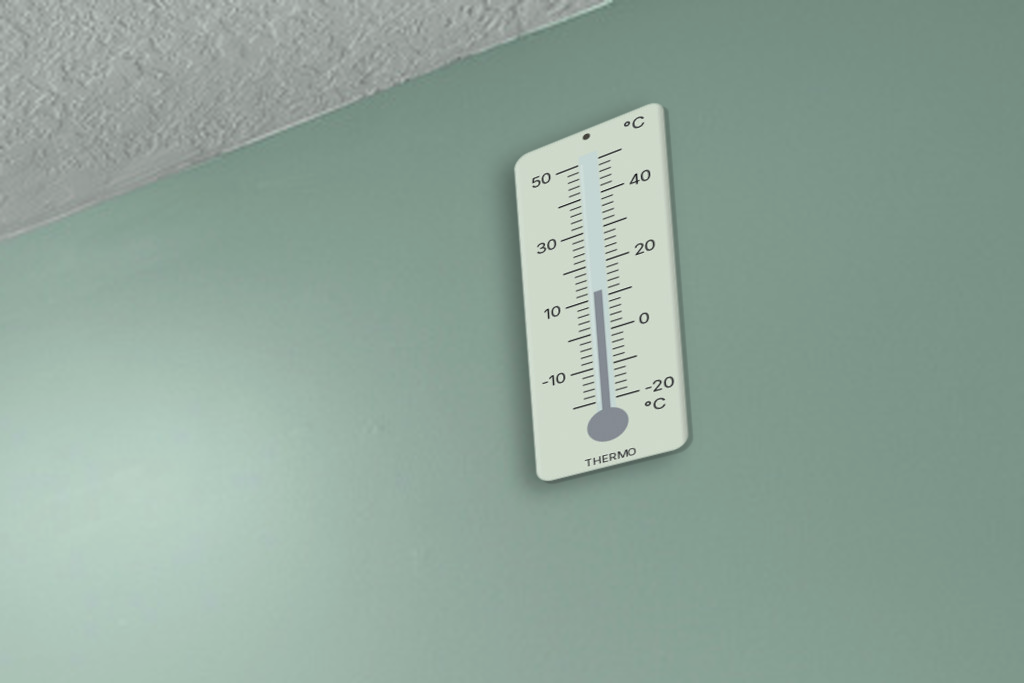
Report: 12 °C
